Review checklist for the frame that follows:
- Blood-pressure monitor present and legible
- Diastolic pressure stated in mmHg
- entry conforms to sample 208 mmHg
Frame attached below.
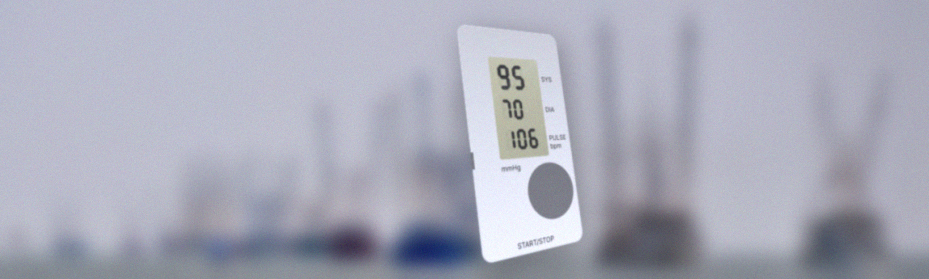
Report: 70 mmHg
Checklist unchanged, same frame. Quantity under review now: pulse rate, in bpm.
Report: 106 bpm
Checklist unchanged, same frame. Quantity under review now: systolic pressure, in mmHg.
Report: 95 mmHg
